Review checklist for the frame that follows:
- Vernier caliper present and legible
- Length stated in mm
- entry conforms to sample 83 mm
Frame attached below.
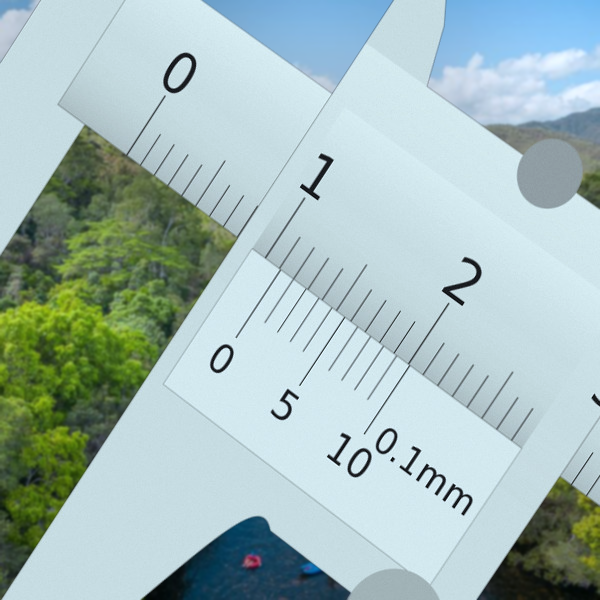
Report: 11.1 mm
